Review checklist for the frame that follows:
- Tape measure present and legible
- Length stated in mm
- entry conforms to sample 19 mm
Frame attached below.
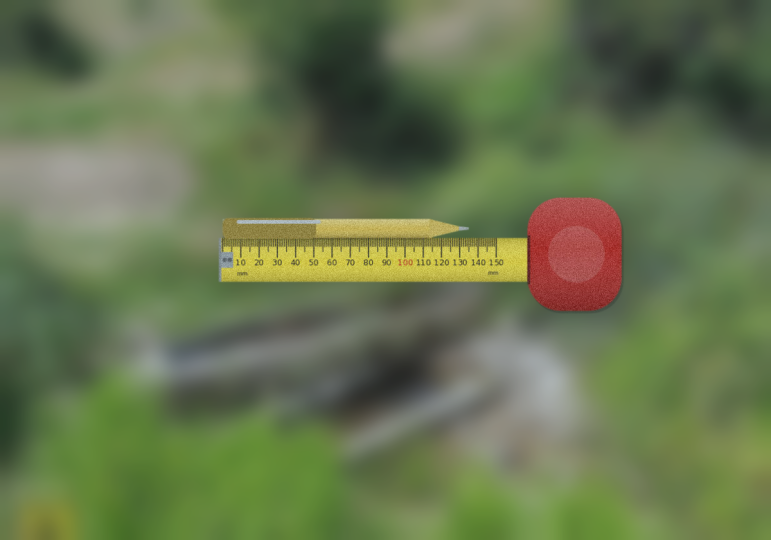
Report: 135 mm
